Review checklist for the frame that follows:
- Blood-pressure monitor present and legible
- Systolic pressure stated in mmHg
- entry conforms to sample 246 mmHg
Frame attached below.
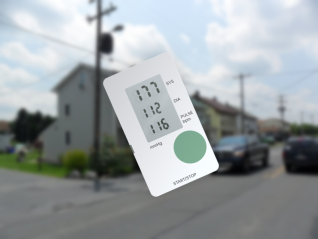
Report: 177 mmHg
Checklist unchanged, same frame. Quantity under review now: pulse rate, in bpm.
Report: 116 bpm
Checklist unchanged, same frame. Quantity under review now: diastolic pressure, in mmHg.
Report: 112 mmHg
